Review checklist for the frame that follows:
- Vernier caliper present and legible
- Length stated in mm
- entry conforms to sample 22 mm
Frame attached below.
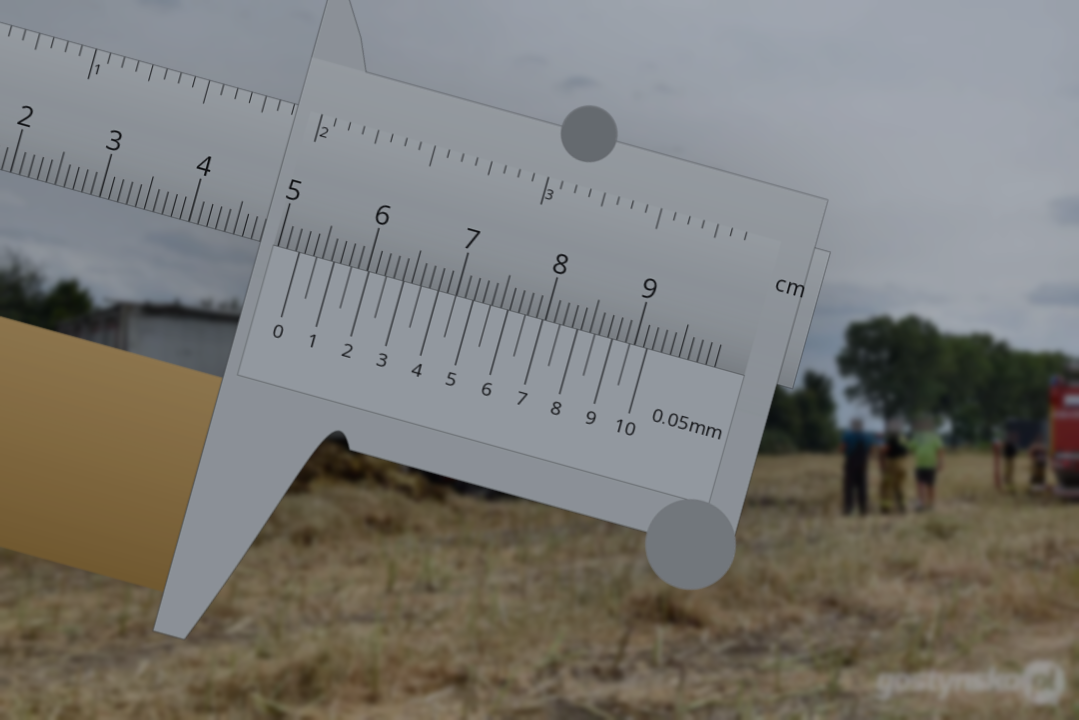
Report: 52.4 mm
